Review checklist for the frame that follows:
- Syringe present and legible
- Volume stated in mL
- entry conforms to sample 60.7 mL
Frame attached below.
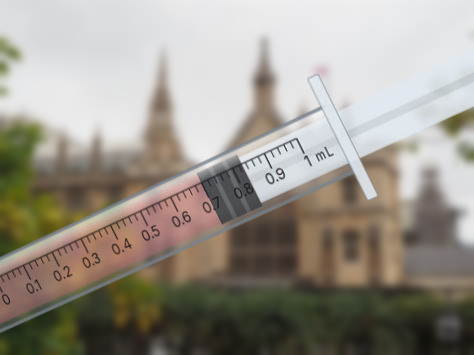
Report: 0.7 mL
